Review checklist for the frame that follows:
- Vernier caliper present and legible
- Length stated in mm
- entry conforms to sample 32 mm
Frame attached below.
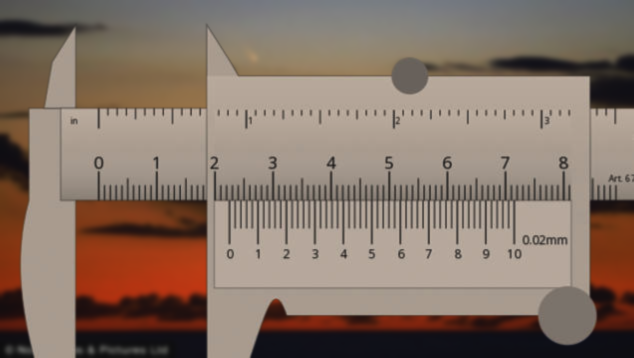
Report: 22.5 mm
